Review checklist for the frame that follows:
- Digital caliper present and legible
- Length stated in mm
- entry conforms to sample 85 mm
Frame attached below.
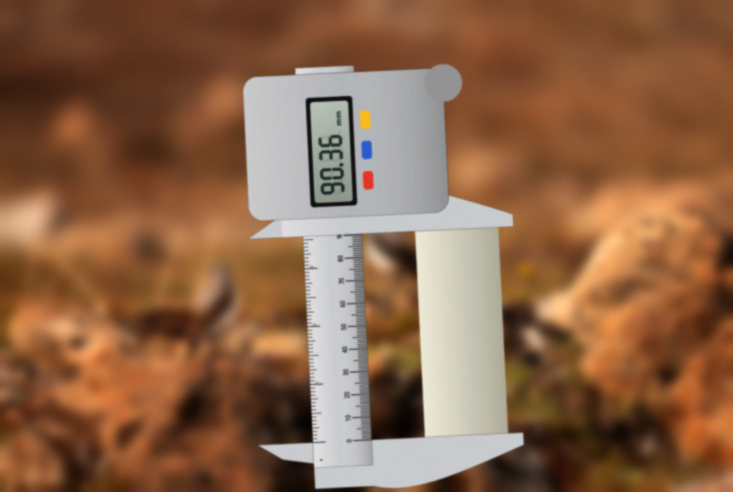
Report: 90.36 mm
